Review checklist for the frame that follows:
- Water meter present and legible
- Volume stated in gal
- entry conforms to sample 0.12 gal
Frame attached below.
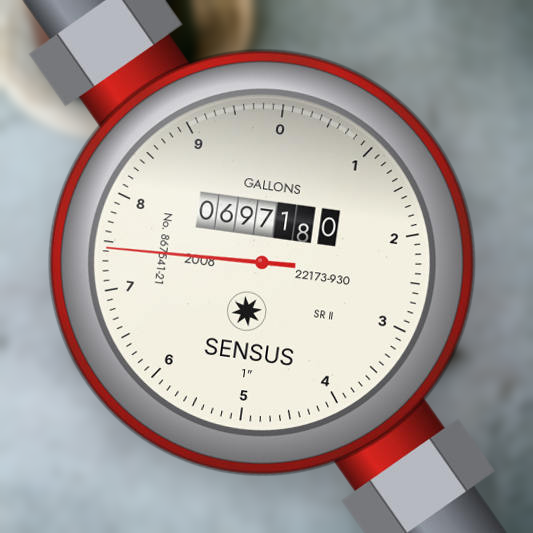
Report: 697177.4 gal
